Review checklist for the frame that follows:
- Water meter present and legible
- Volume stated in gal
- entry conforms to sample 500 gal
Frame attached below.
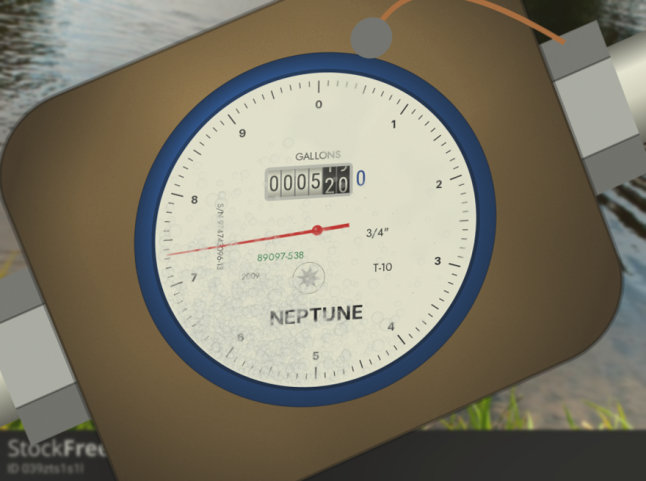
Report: 5197.3 gal
